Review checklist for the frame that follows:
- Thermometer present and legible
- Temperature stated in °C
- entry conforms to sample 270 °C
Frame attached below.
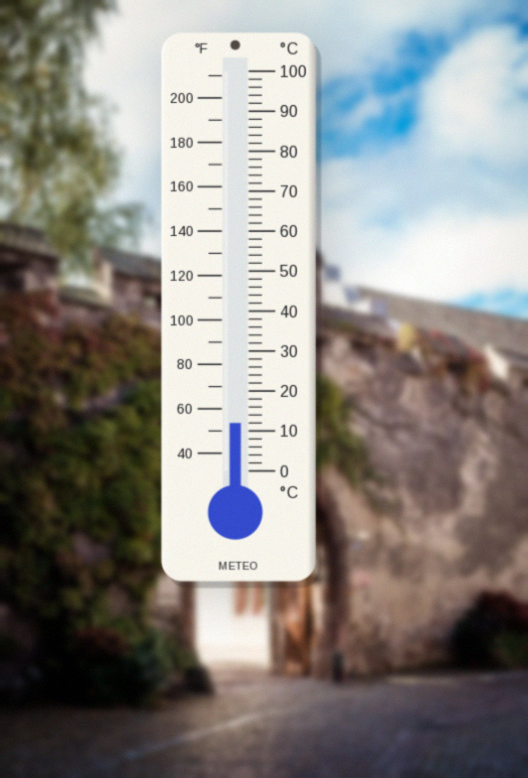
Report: 12 °C
